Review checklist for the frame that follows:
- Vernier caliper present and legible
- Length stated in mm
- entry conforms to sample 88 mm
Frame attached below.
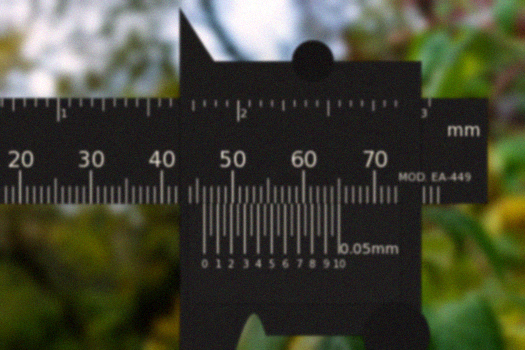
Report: 46.0 mm
